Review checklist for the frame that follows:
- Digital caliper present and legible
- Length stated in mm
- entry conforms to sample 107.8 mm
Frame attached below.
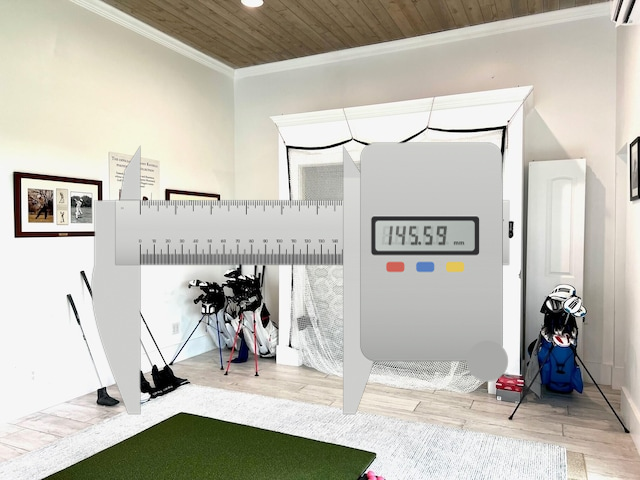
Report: 145.59 mm
